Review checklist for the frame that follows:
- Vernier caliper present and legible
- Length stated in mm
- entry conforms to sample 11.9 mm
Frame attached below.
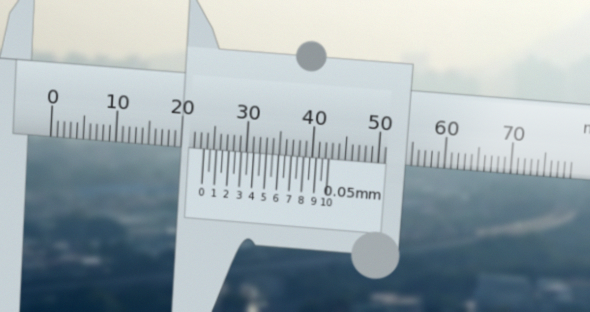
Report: 23.5 mm
